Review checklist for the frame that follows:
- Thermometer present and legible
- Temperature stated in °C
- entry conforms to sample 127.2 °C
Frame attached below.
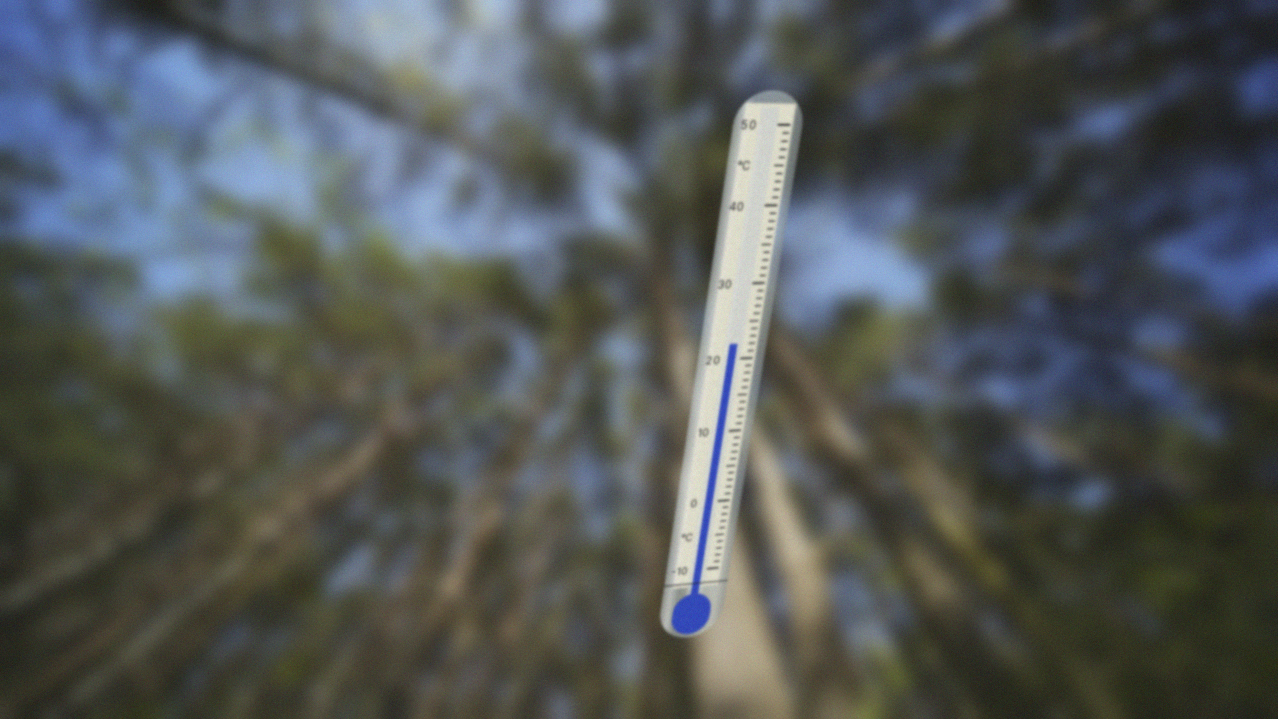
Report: 22 °C
